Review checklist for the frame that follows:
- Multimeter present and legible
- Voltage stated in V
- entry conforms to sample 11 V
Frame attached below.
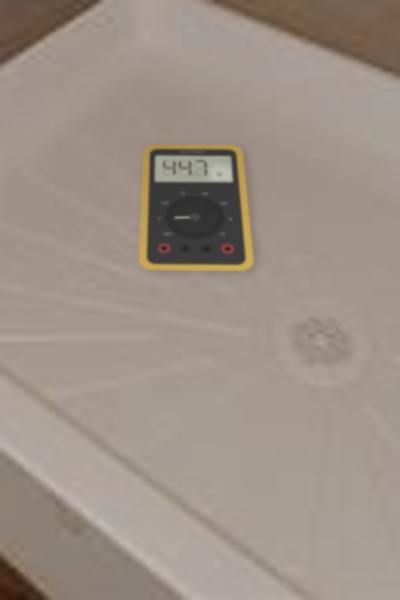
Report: 447 V
